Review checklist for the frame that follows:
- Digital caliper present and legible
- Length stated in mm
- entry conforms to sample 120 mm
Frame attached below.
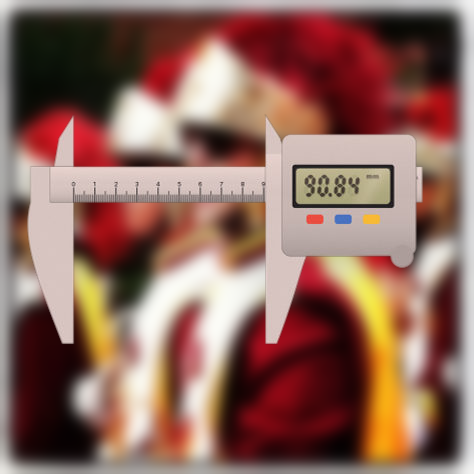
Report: 90.84 mm
